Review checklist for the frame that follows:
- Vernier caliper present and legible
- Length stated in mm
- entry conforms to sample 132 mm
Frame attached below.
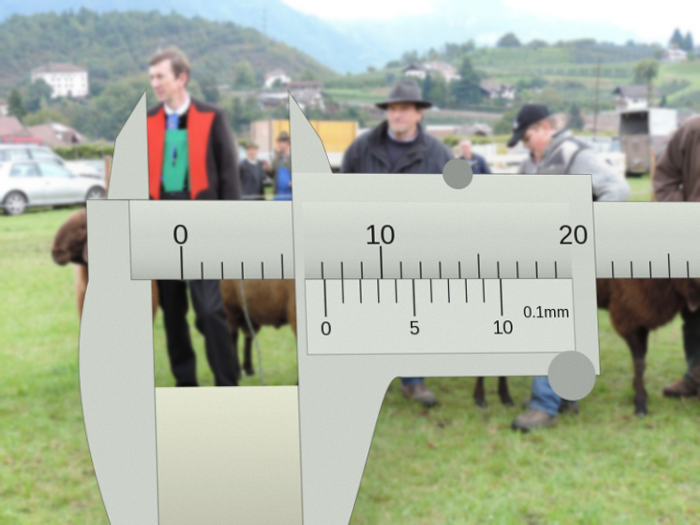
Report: 7.1 mm
